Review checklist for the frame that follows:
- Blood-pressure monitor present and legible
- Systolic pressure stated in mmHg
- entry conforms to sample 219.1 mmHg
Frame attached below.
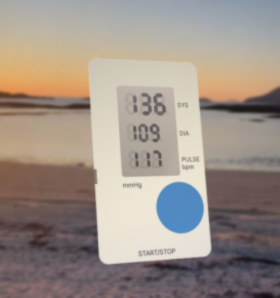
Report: 136 mmHg
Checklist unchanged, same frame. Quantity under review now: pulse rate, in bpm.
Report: 117 bpm
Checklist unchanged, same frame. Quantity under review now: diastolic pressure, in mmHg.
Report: 109 mmHg
